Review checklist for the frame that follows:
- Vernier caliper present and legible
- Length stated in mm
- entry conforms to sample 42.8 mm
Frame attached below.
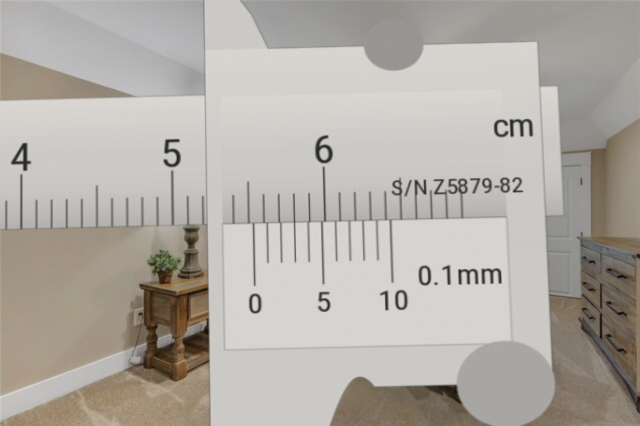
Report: 55.3 mm
